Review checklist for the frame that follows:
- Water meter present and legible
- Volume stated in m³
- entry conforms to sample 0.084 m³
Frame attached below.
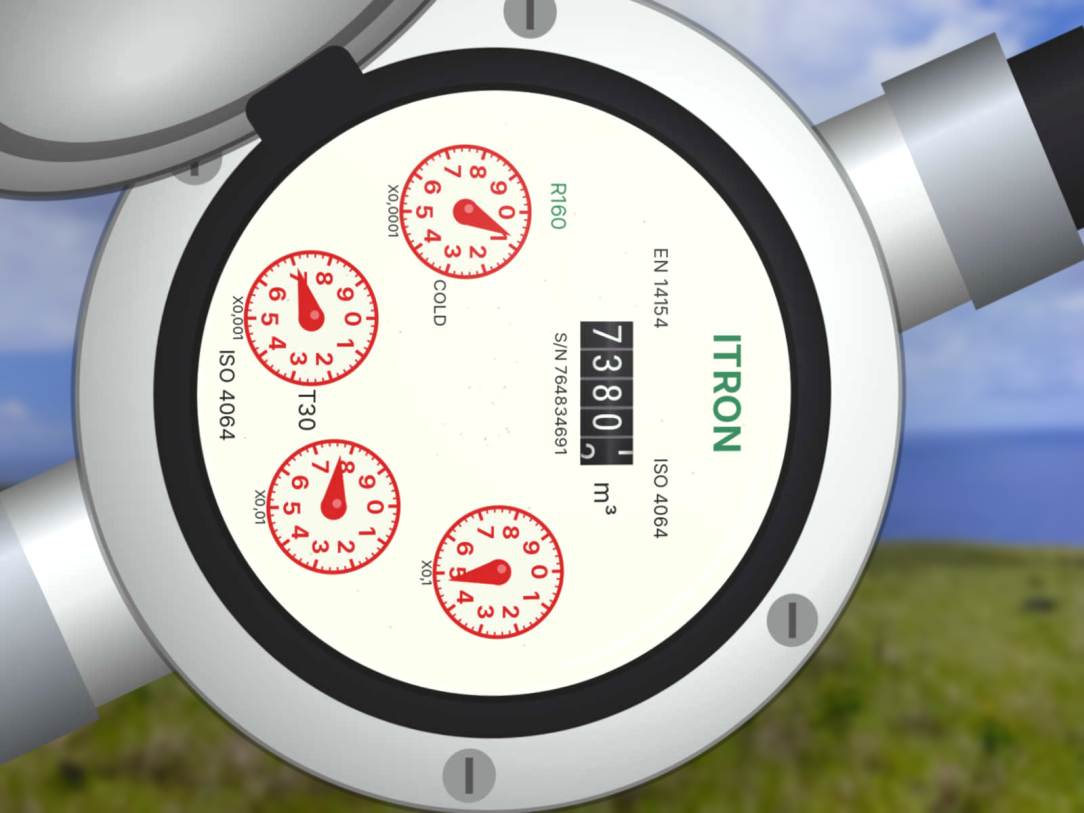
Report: 73801.4770 m³
